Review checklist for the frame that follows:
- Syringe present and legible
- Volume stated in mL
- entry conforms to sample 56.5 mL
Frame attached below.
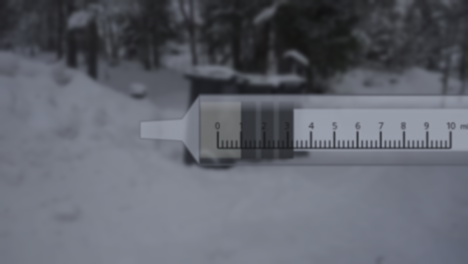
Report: 1 mL
